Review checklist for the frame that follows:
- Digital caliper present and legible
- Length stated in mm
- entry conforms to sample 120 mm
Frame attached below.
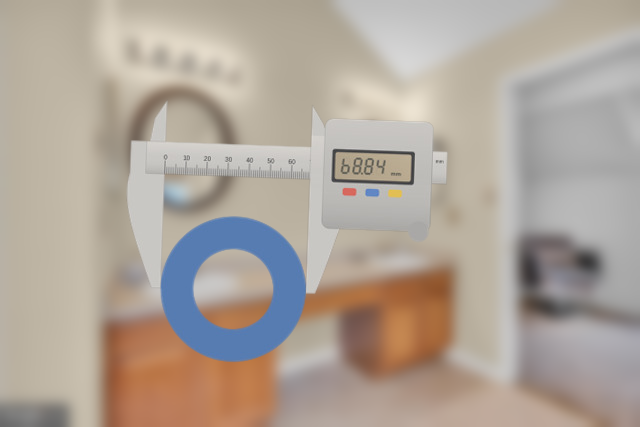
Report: 68.84 mm
